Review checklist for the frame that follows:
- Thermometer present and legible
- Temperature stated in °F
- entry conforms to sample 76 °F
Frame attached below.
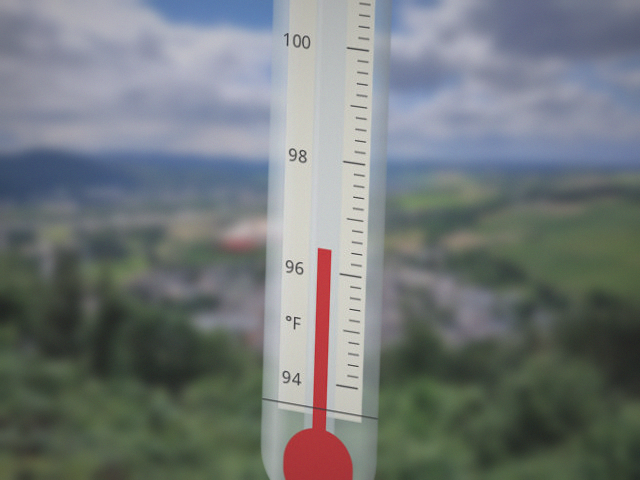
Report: 96.4 °F
